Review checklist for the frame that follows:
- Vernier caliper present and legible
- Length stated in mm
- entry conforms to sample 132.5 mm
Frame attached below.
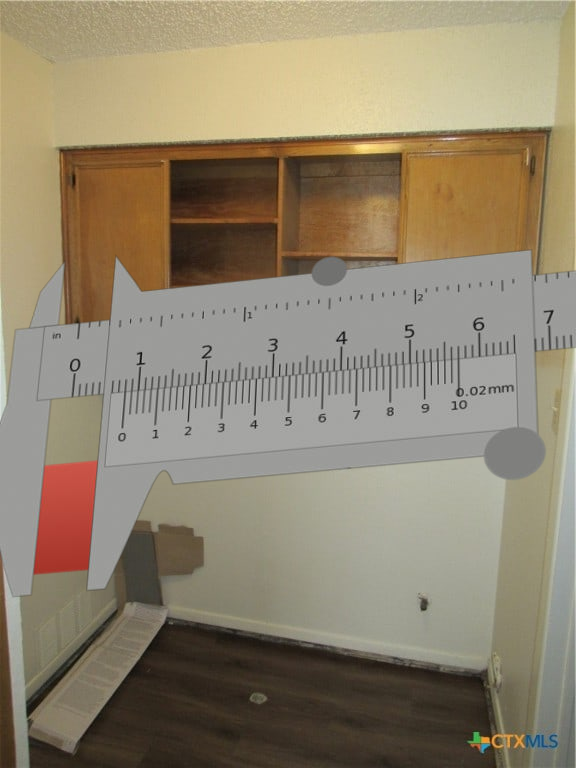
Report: 8.0 mm
